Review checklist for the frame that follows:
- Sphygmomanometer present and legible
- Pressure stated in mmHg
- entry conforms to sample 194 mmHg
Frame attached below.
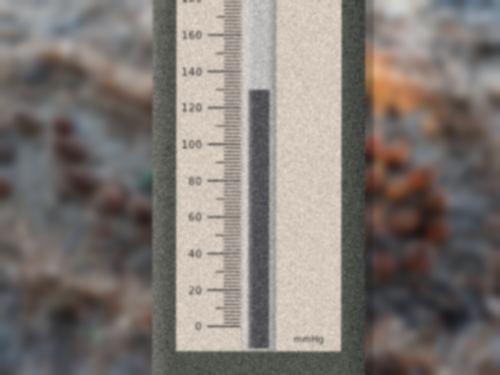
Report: 130 mmHg
